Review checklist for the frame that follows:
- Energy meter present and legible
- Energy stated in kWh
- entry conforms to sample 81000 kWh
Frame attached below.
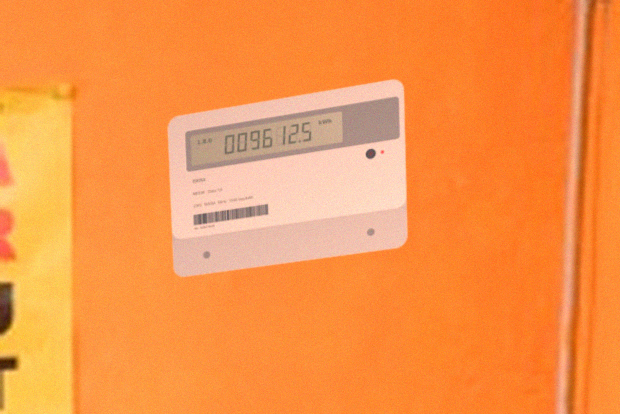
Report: 9612.5 kWh
